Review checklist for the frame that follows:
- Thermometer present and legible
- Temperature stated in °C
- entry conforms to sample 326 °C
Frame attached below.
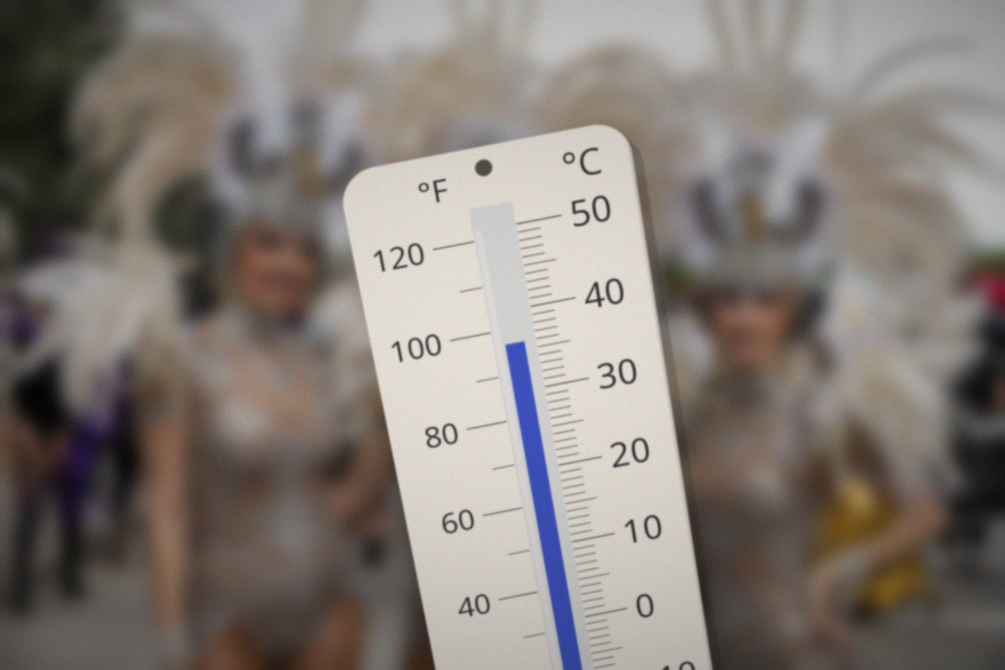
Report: 36 °C
